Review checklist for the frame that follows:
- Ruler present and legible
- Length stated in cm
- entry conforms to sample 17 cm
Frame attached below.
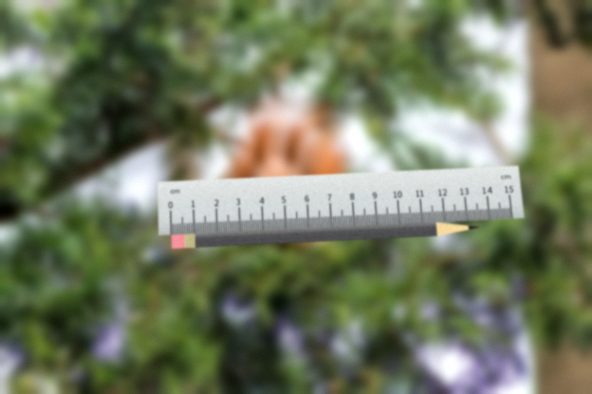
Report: 13.5 cm
